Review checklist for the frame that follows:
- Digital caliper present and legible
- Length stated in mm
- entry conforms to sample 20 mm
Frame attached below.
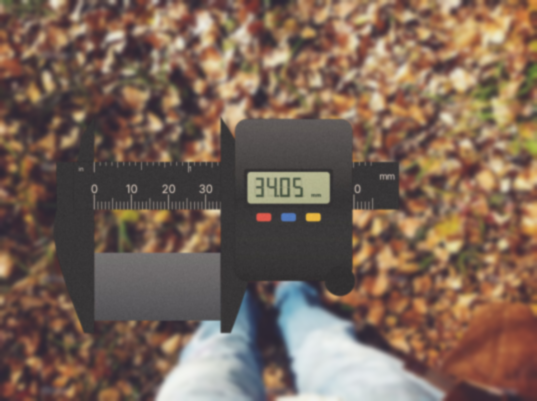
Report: 34.05 mm
